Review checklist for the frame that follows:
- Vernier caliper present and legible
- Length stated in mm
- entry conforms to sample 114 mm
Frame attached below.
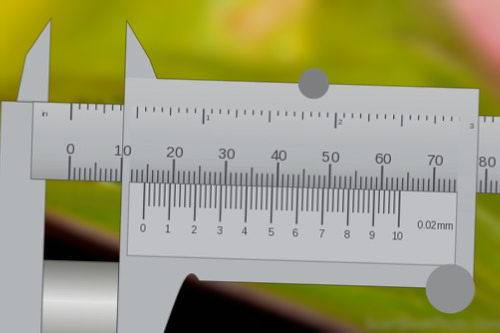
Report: 14.5 mm
